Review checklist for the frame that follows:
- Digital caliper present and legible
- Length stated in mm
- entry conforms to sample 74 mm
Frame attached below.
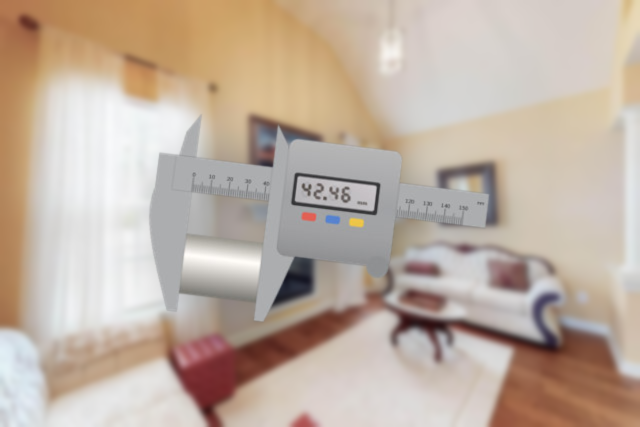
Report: 42.46 mm
